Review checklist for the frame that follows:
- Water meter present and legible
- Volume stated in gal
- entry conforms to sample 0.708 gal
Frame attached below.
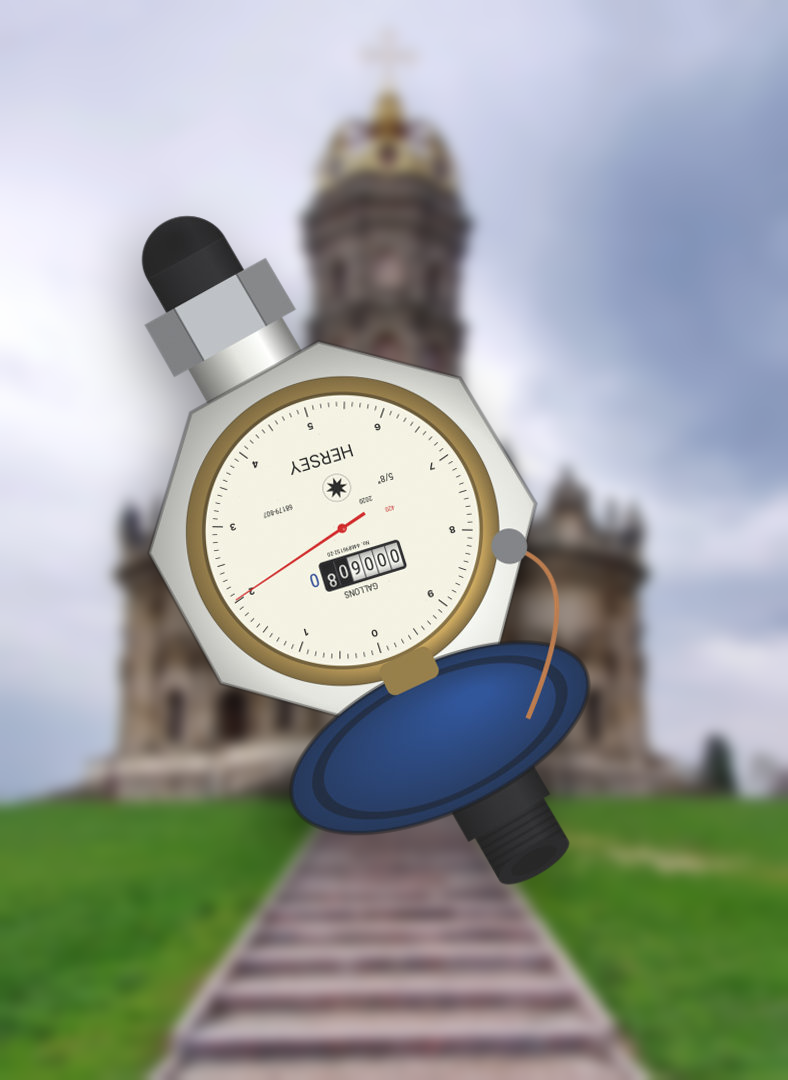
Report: 6082.0 gal
